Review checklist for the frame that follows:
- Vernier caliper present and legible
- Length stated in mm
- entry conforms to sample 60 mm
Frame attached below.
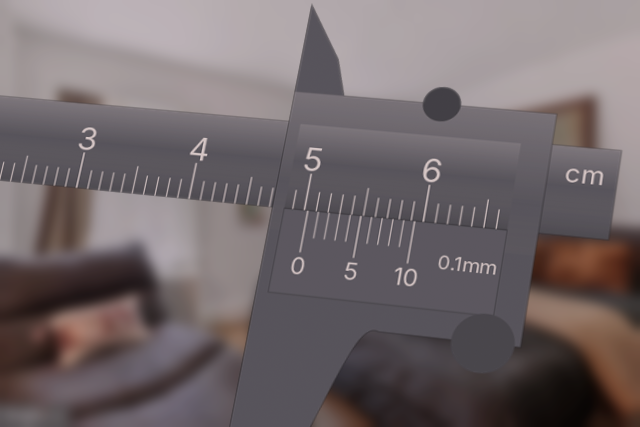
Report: 50.3 mm
